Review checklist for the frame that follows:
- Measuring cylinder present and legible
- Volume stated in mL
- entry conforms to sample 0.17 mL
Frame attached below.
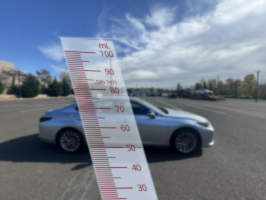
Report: 50 mL
